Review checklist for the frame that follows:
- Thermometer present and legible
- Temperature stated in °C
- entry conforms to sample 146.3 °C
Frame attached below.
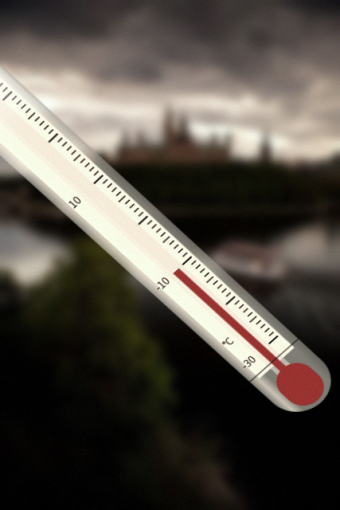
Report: -10 °C
